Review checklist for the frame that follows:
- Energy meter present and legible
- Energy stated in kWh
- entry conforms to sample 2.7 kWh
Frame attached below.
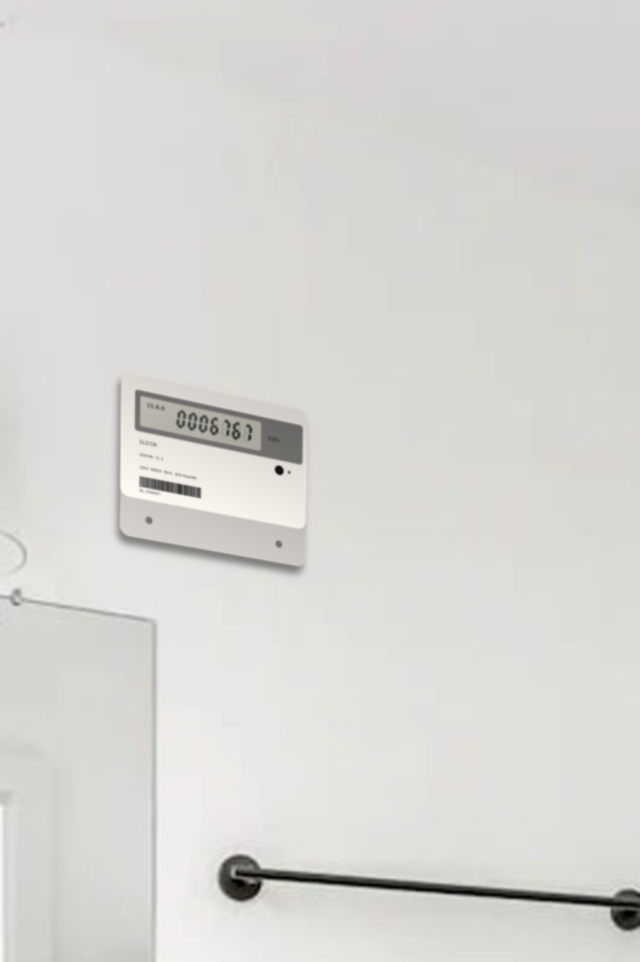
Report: 6767 kWh
